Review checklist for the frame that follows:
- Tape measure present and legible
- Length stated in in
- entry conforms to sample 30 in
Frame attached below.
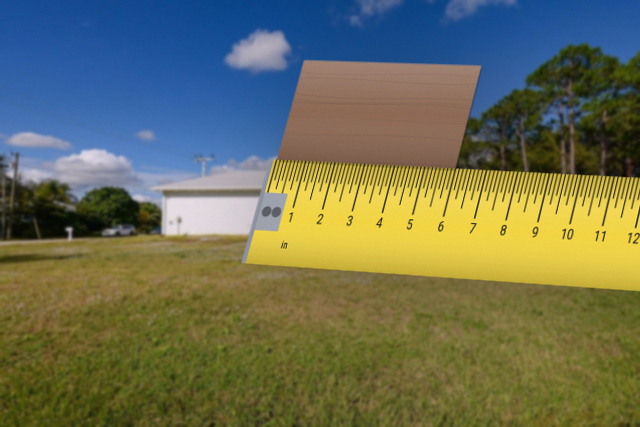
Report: 6 in
